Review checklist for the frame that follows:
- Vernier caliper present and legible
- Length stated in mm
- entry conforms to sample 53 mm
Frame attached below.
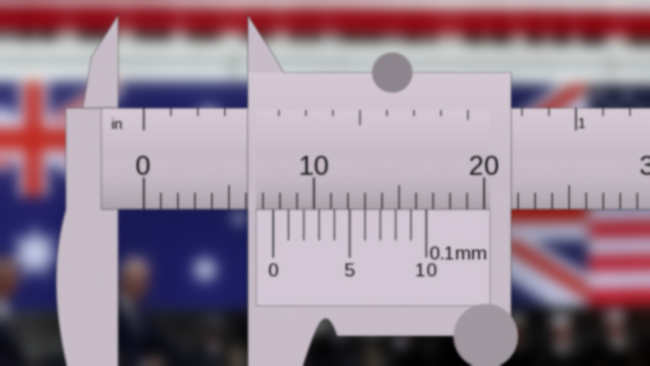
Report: 7.6 mm
